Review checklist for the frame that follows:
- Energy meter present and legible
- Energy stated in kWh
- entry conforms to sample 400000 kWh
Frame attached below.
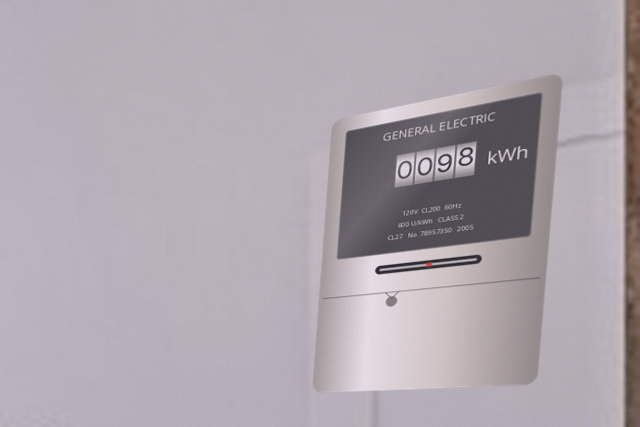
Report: 98 kWh
